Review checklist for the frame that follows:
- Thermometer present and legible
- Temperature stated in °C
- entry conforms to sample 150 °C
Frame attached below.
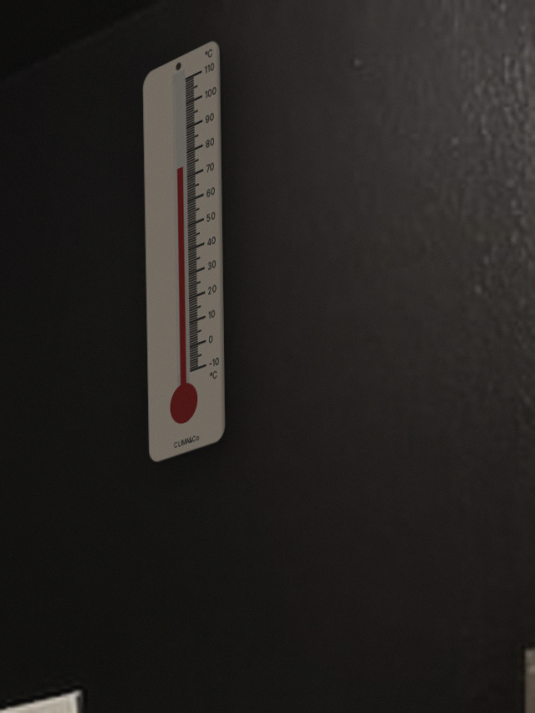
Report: 75 °C
